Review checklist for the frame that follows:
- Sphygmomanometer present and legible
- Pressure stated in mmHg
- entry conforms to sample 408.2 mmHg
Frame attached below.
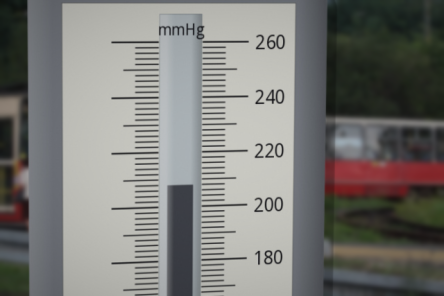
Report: 208 mmHg
